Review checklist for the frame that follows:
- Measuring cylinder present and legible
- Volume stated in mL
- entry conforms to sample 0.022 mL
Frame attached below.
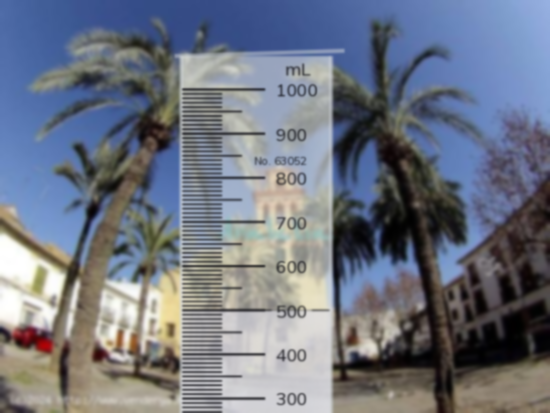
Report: 500 mL
